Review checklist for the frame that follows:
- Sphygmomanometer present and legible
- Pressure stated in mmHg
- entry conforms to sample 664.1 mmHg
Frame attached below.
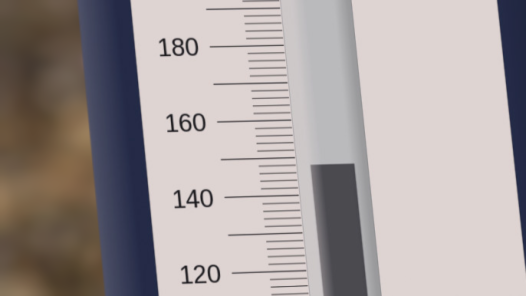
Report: 148 mmHg
